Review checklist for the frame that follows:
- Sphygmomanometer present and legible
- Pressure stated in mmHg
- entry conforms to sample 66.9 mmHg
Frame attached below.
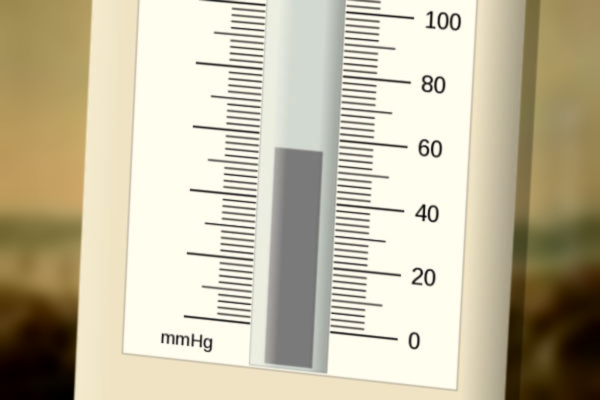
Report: 56 mmHg
